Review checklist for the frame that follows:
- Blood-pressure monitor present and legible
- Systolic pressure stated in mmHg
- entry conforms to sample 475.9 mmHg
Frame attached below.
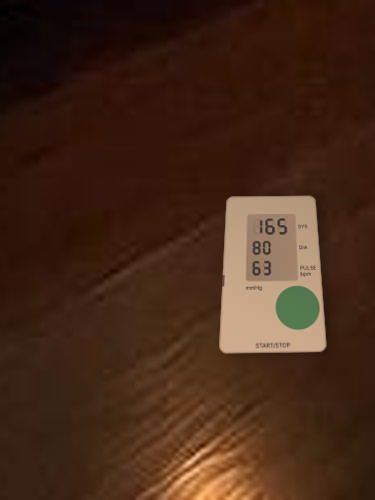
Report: 165 mmHg
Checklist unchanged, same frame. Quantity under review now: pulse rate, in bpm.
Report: 63 bpm
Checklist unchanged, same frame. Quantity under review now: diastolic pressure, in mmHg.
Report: 80 mmHg
